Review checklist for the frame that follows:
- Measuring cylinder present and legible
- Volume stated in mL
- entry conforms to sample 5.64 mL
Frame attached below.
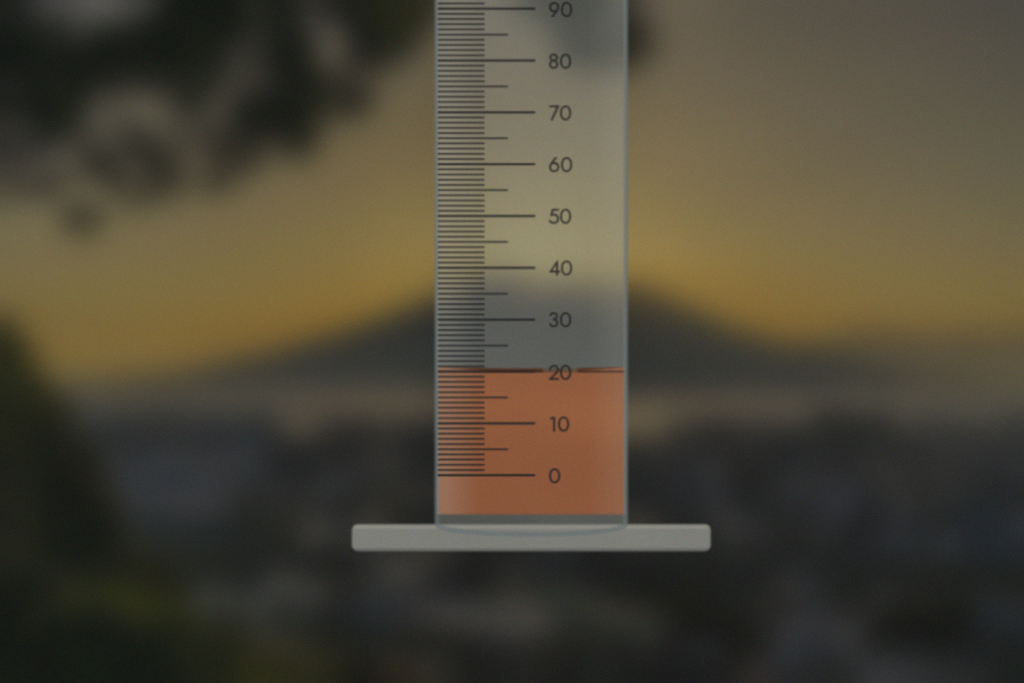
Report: 20 mL
